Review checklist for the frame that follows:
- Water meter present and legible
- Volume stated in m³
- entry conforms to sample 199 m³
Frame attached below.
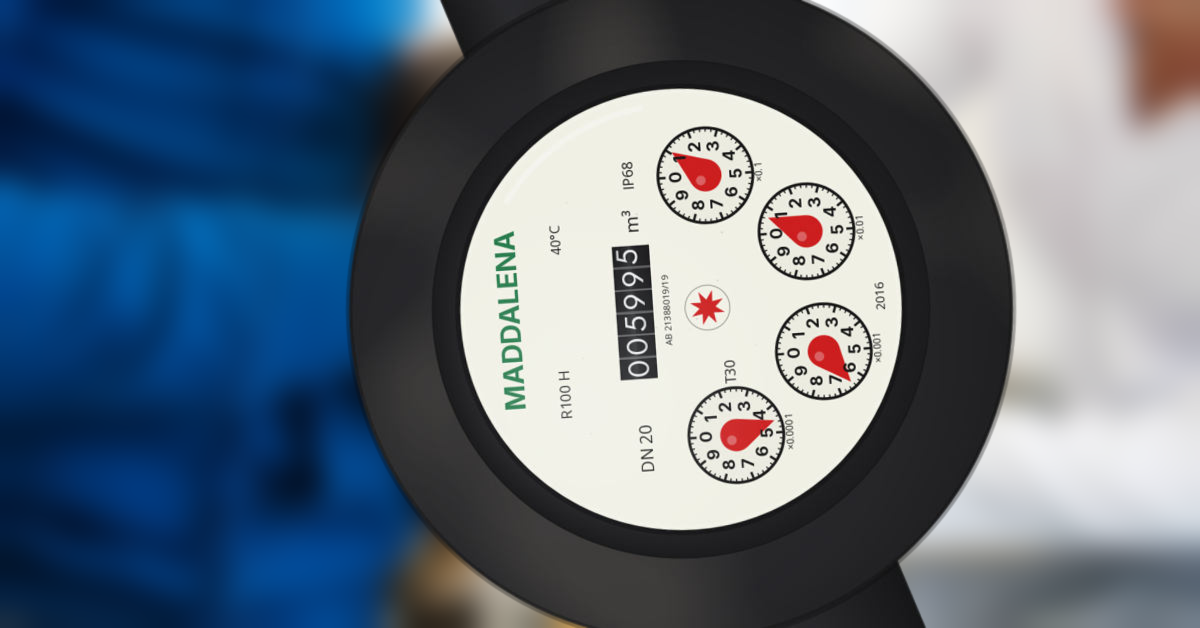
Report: 5995.1064 m³
